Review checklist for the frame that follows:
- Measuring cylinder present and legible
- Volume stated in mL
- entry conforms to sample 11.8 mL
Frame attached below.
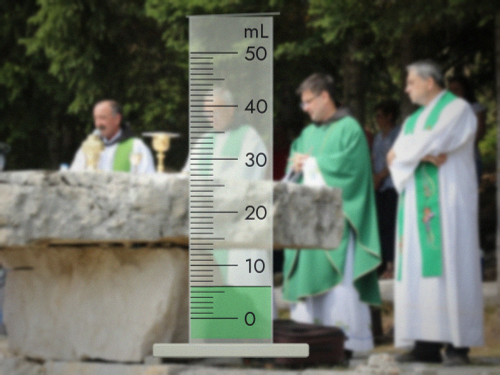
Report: 6 mL
